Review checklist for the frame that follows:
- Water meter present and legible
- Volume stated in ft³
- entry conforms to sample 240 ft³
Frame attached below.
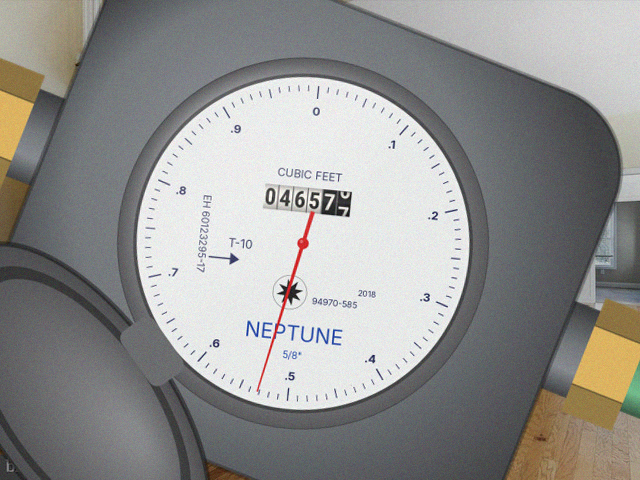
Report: 46576.53 ft³
